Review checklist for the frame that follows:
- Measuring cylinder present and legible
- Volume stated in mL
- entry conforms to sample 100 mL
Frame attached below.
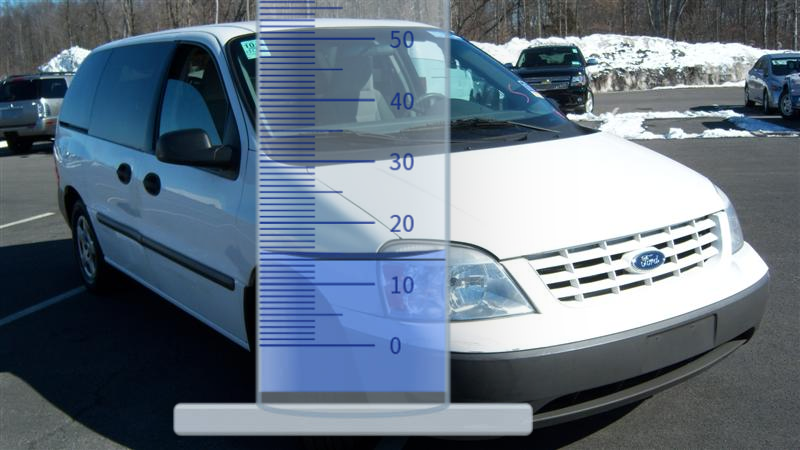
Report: 14 mL
